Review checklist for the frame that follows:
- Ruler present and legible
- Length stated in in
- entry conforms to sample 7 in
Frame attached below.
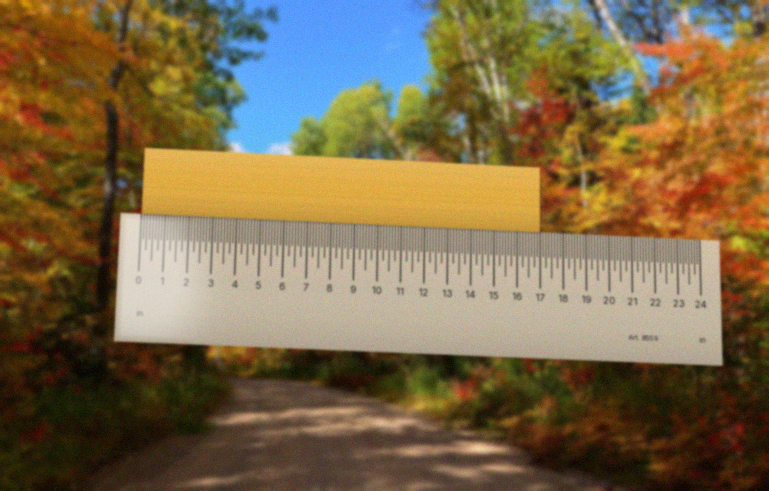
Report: 17 in
